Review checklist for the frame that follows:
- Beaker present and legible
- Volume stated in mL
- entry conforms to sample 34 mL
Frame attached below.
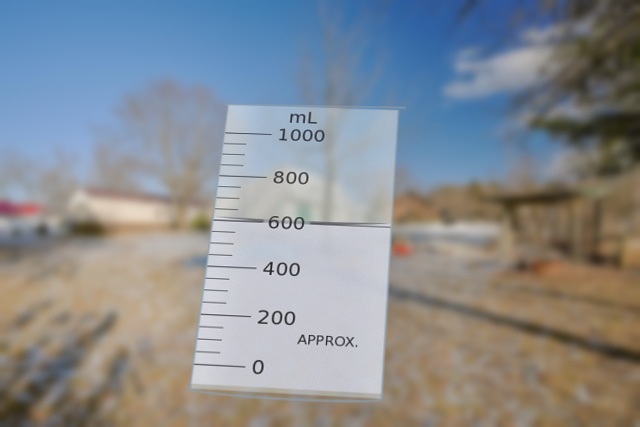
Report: 600 mL
